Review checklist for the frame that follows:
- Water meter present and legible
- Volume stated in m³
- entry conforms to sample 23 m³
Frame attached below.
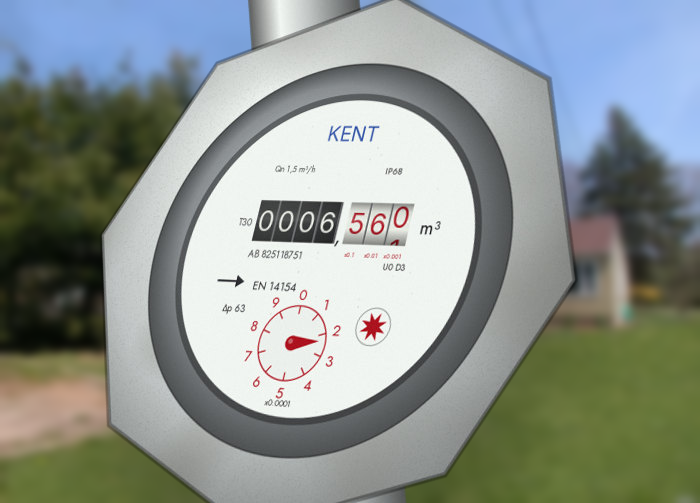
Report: 6.5602 m³
